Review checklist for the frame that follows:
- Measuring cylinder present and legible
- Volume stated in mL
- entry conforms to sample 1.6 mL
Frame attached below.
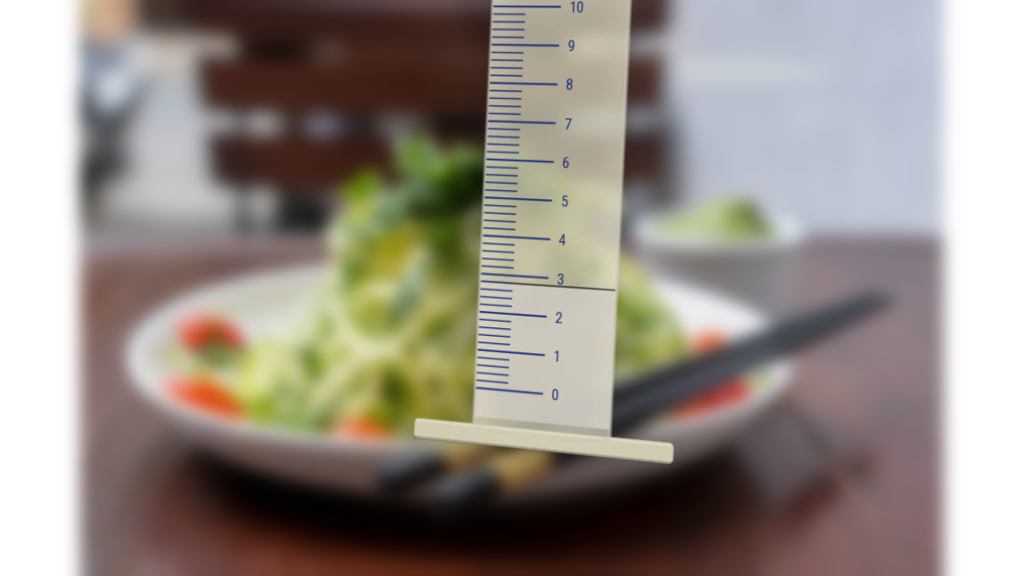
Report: 2.8 mL
